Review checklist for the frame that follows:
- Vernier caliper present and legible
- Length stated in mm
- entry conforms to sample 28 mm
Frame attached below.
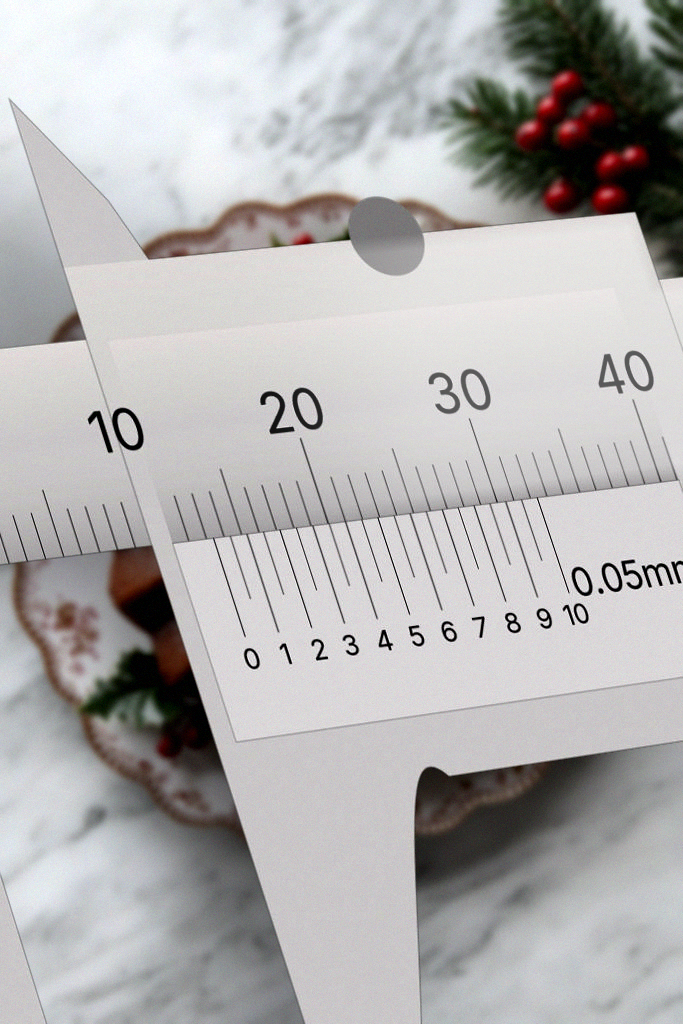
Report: 13.4 mm
